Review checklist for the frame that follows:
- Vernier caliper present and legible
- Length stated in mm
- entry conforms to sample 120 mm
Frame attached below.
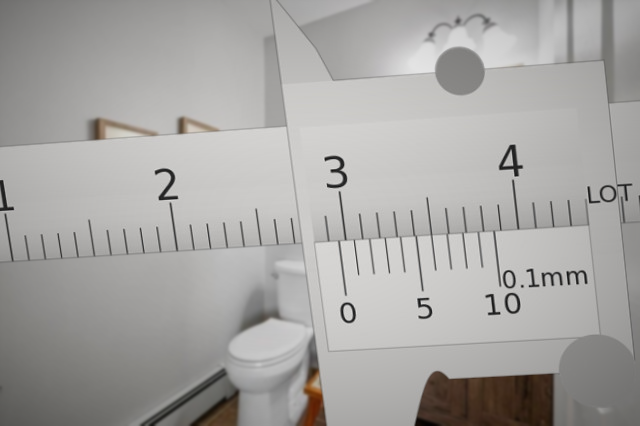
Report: 29.6 mm
